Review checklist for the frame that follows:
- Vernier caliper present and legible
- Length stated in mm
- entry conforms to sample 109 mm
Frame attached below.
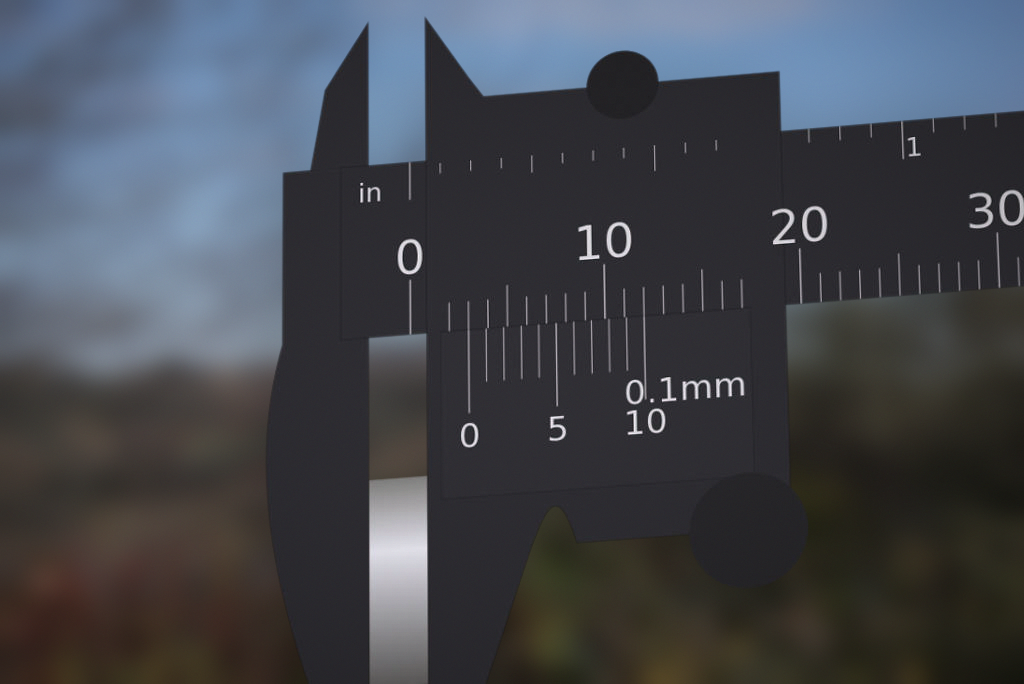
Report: 3.0 mm
